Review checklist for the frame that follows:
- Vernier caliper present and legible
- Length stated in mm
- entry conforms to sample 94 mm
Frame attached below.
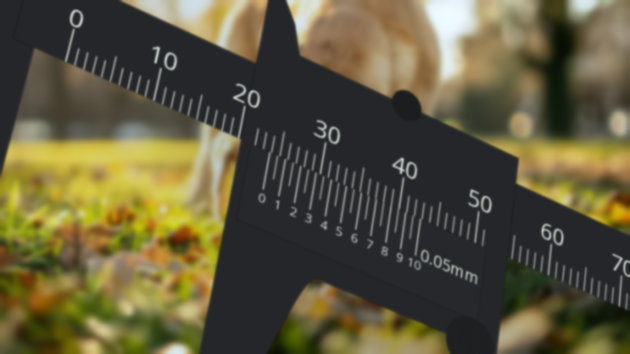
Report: 23.8 mm
